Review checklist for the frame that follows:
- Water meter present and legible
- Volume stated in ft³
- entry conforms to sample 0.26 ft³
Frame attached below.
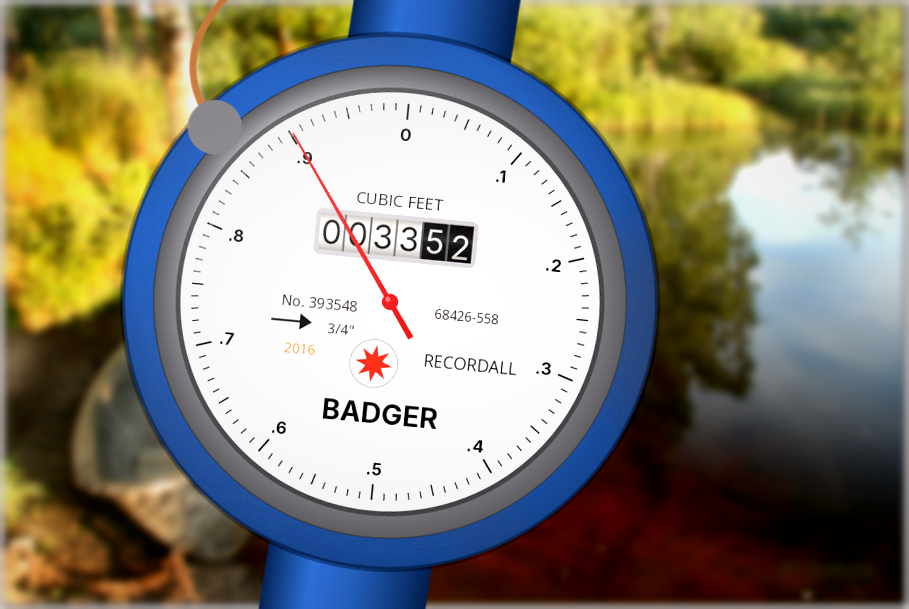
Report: 3351.90 ft³
